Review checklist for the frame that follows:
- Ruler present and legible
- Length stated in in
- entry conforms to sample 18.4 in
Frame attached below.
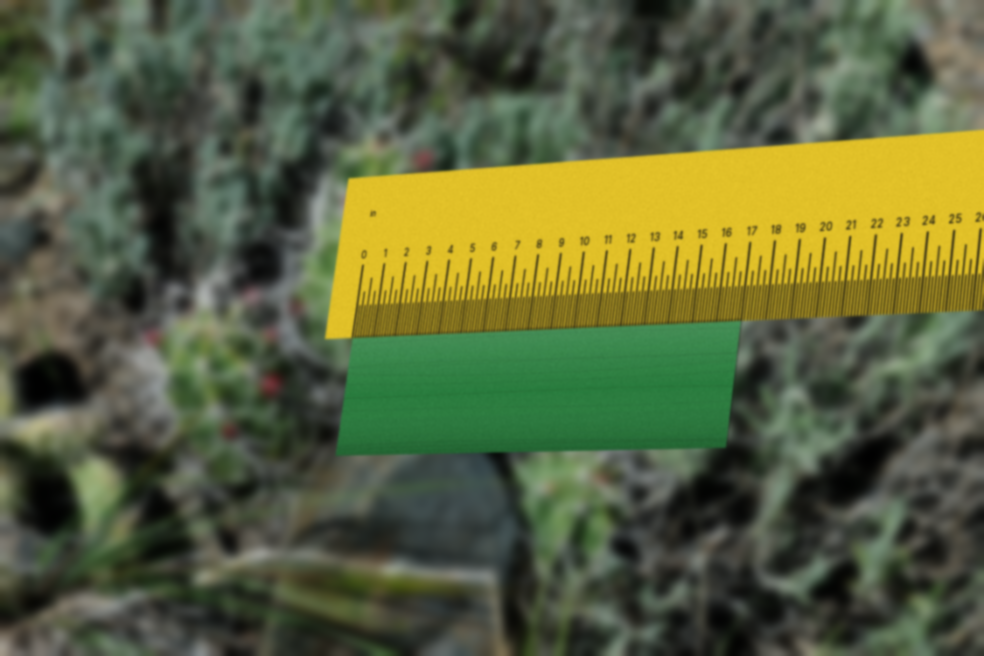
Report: 17 in
